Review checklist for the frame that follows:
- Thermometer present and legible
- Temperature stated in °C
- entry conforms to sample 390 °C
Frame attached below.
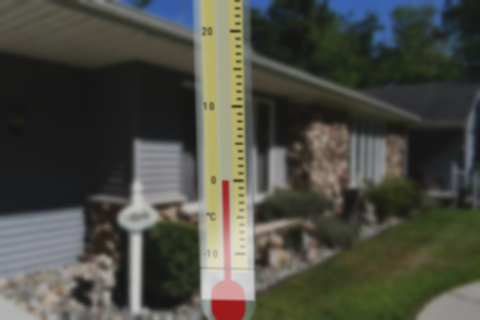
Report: 0 °C
